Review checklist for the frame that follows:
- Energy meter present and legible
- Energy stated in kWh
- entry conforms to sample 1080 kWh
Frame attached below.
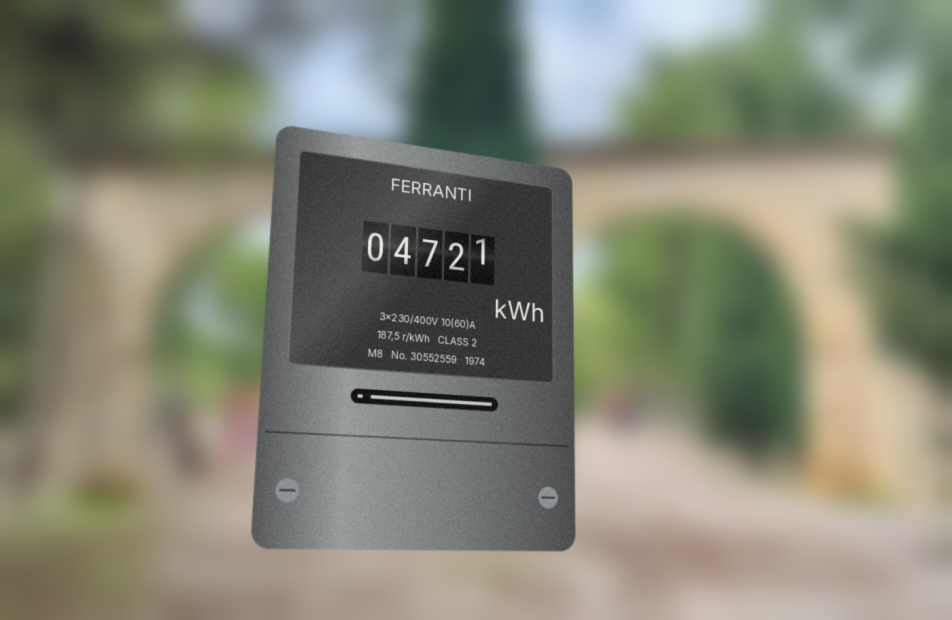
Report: 4721 kWh
